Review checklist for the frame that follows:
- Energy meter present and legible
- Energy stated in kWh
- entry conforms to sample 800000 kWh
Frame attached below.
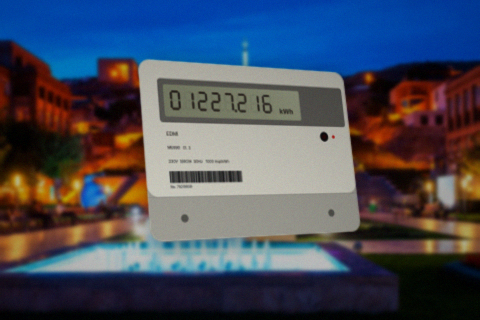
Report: 1227.216 kWh
